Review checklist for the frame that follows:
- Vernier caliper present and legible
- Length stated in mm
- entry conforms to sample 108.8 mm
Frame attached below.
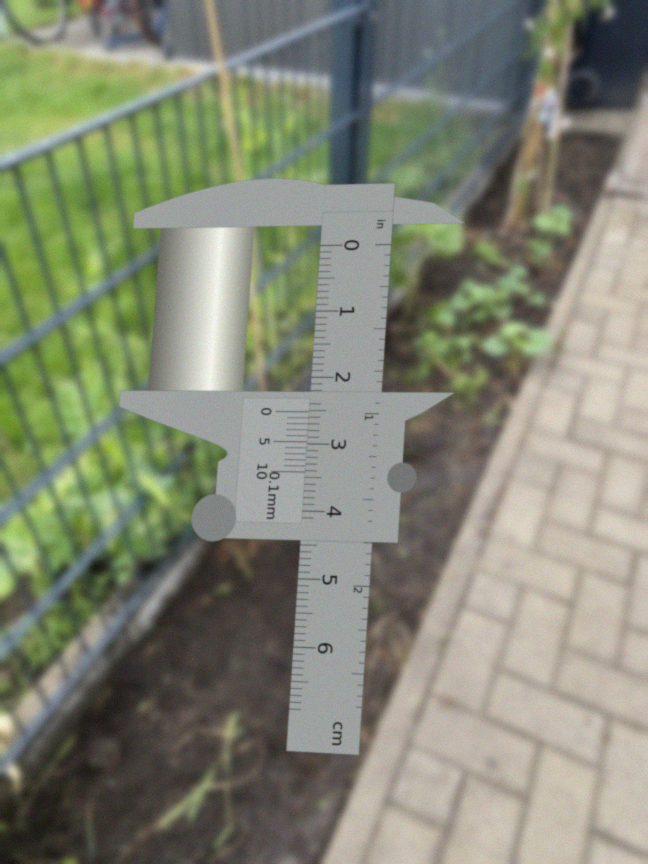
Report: 25.2 mm
